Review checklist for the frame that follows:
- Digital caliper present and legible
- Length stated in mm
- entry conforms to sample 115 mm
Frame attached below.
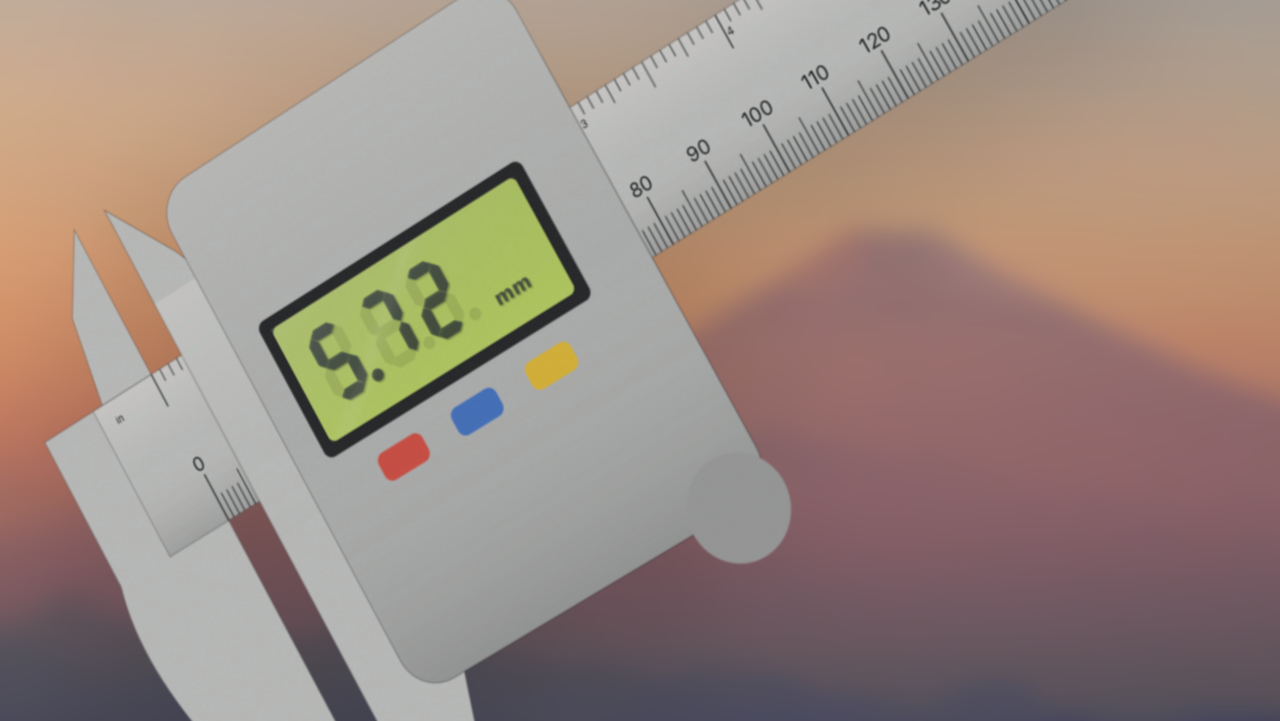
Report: 5.72 mm
